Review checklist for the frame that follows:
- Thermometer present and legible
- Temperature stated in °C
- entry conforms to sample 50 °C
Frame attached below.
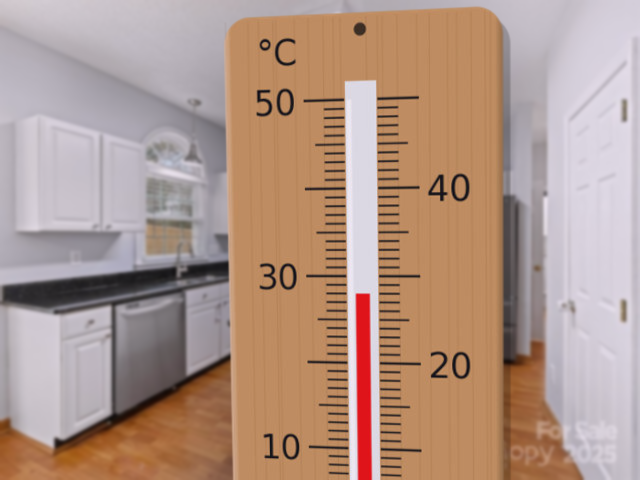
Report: 28 °C
